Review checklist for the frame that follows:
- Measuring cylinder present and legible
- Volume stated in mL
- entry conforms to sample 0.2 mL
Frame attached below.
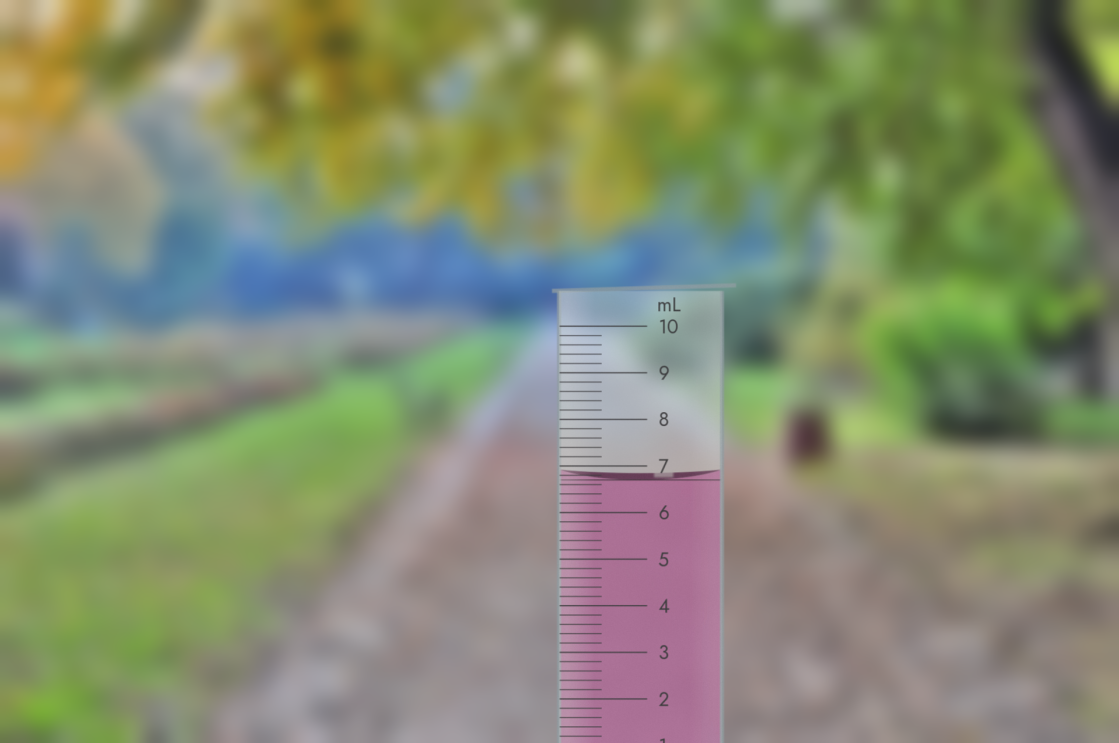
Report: 6.7 mL
